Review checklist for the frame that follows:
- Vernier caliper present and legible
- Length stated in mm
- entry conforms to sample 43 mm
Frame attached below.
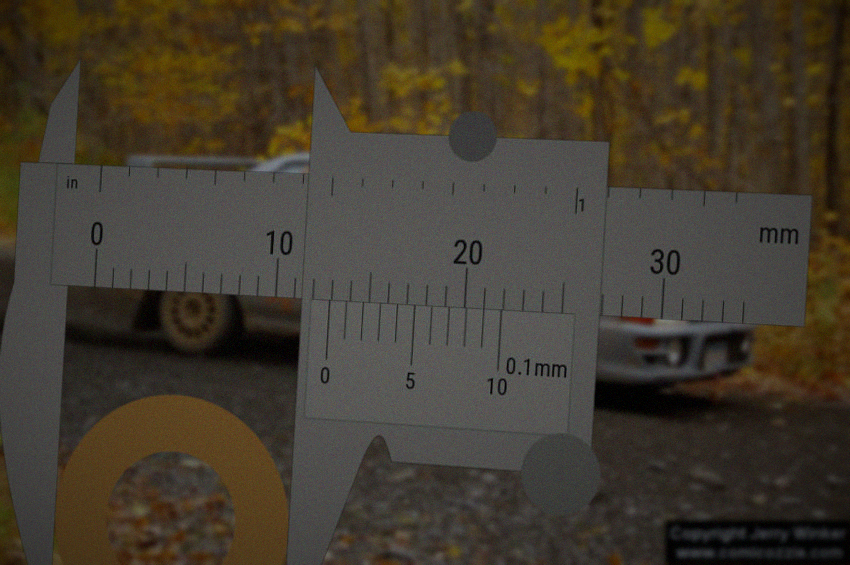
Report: 12.9 mm
